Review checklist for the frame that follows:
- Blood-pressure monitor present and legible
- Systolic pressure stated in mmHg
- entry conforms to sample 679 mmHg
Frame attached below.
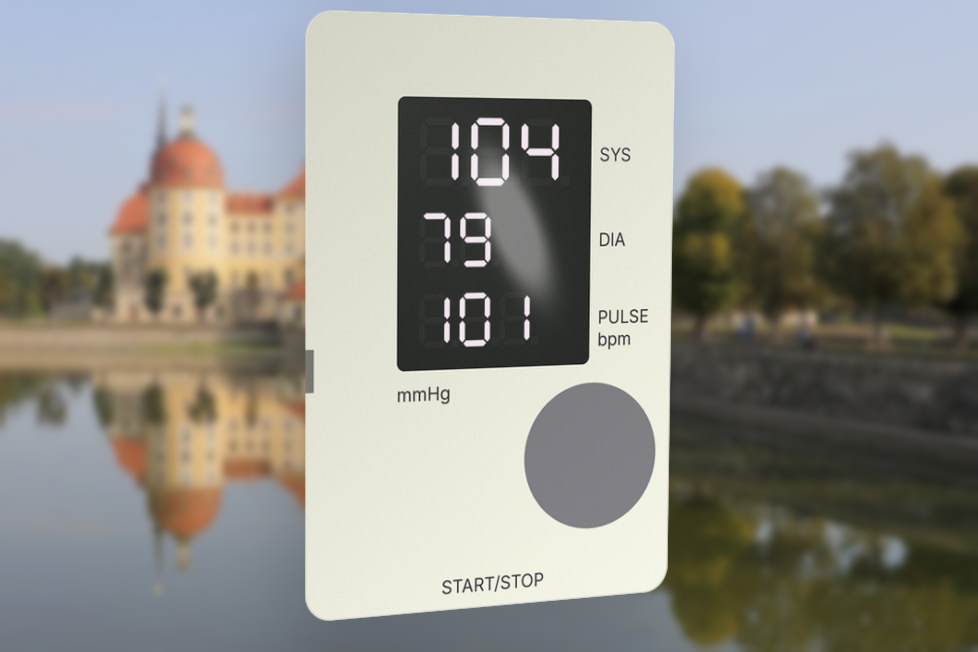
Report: 104 mmHg
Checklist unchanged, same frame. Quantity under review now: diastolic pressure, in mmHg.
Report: 79 mmHg
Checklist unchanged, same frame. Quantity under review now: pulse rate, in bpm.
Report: 101 bpm
